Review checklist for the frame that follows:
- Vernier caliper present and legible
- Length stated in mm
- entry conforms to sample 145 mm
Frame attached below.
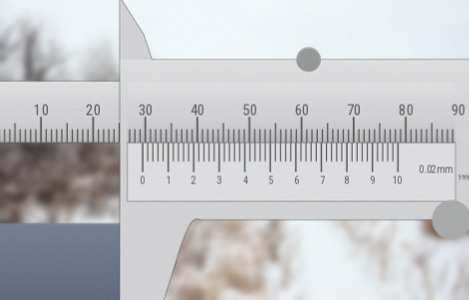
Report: 29.5 mm
